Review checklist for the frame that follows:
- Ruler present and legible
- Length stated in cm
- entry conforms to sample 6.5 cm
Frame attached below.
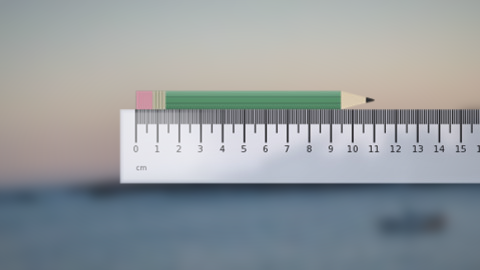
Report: 11 cm
